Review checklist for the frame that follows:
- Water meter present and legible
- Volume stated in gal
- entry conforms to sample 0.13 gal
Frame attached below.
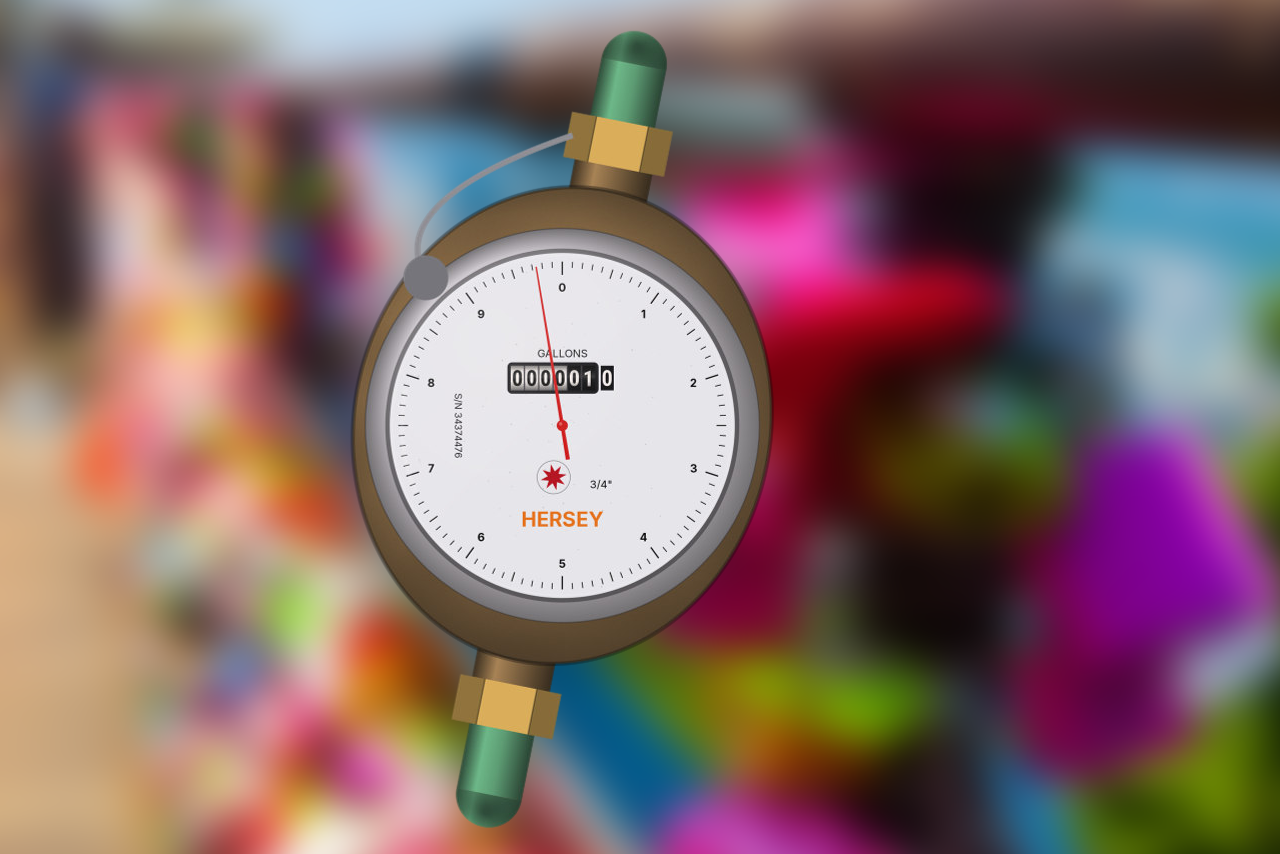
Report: 9.7 gal
